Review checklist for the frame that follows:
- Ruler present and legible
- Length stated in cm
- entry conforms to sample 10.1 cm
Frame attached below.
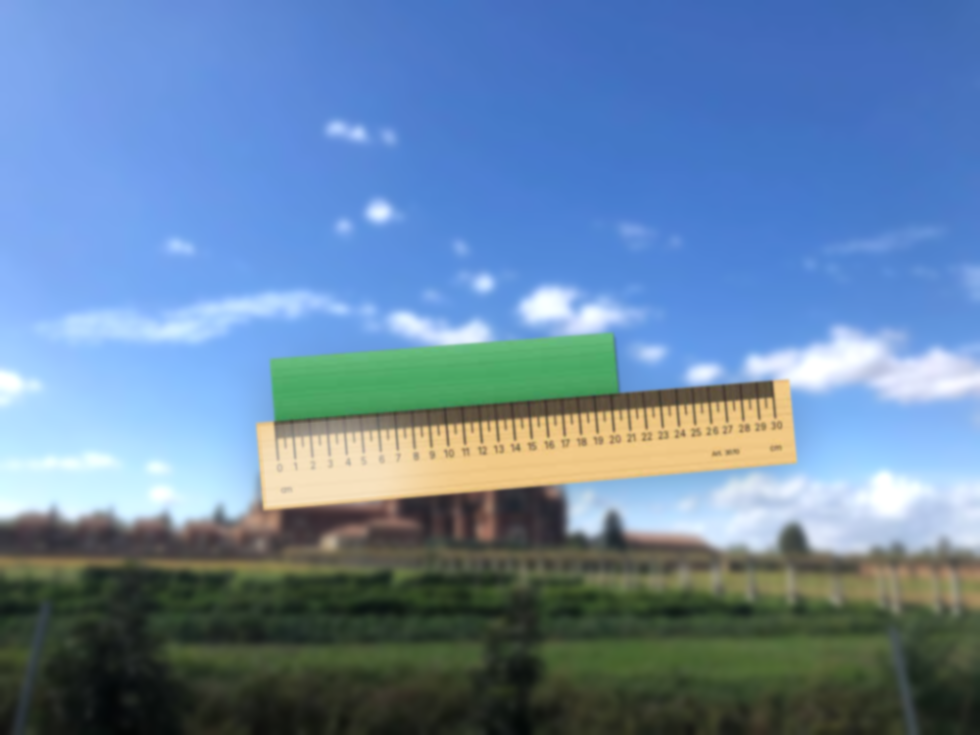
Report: 20.5 cm
